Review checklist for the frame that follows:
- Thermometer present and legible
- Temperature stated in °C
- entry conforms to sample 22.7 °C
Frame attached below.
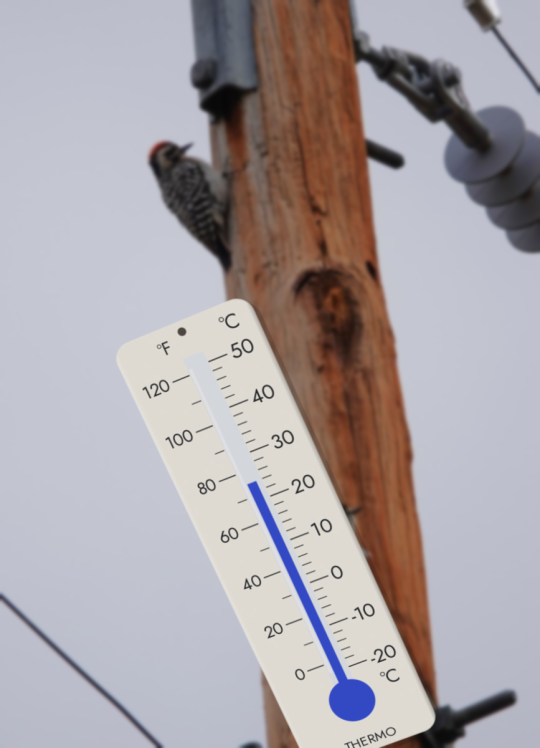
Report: 24 °C
